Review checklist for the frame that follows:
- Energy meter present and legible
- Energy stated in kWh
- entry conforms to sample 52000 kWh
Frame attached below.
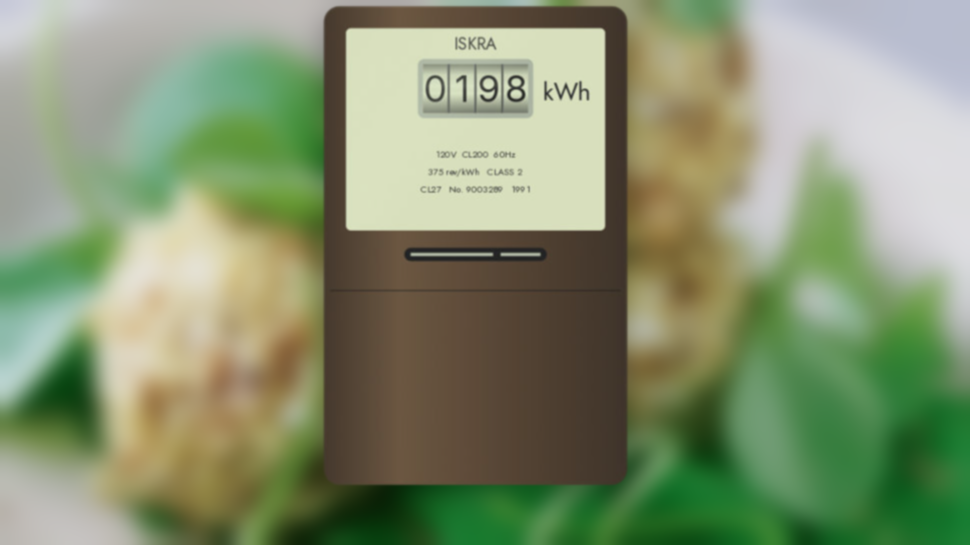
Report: 198 kWh
